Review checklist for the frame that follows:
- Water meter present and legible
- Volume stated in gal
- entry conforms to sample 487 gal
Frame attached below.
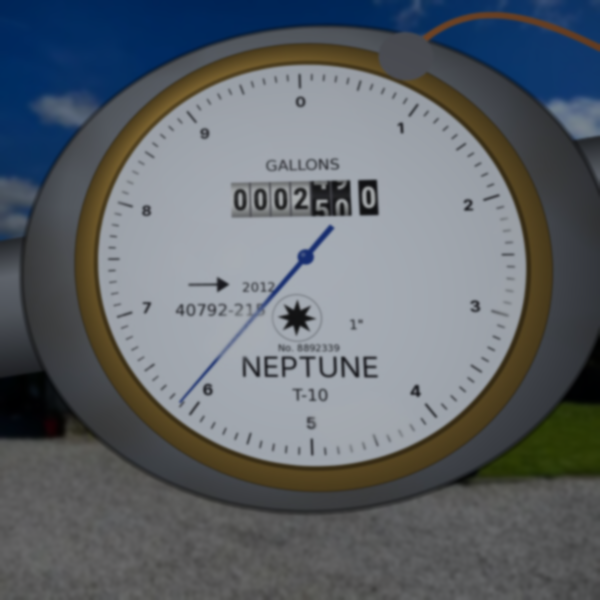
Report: 2496.1 gal
